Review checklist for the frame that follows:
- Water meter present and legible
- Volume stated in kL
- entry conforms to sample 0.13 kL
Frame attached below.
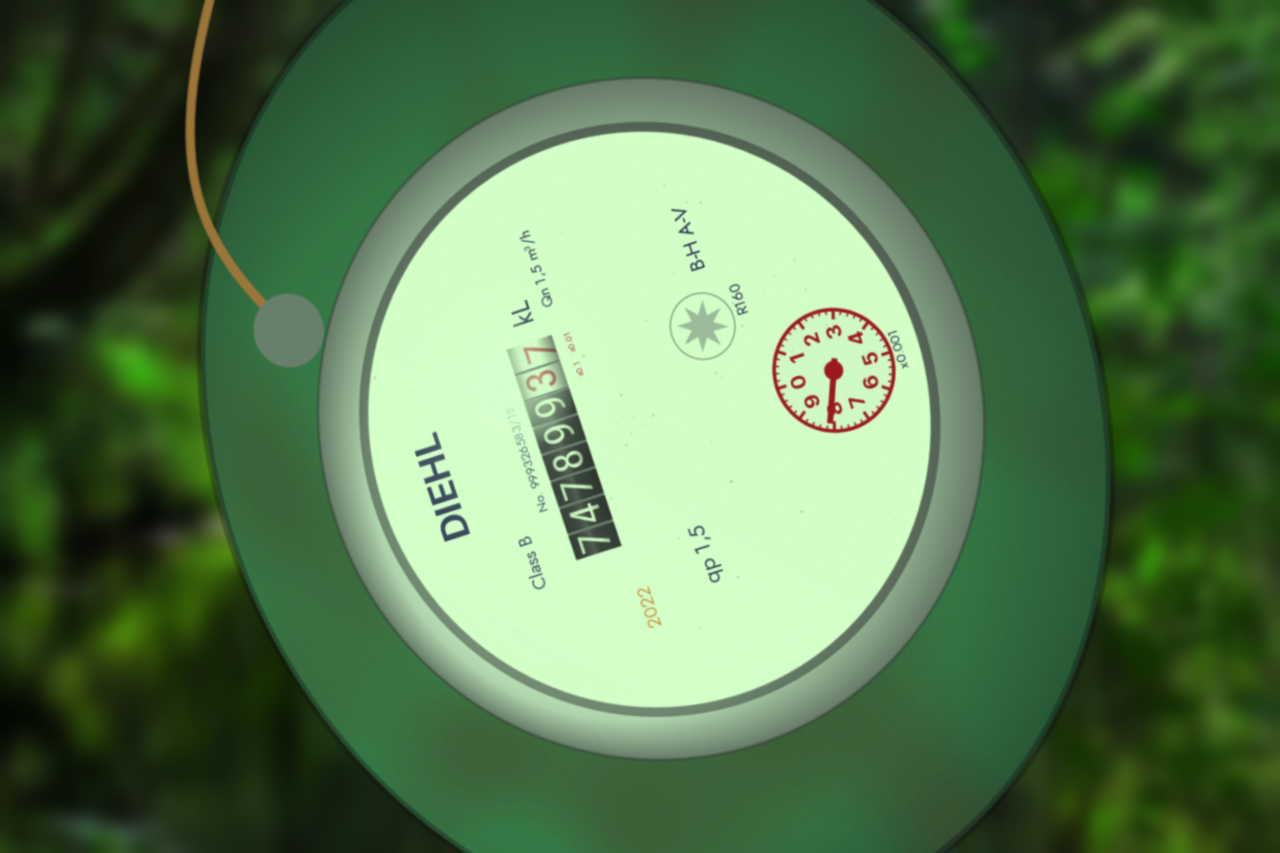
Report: 747899.368 kL
